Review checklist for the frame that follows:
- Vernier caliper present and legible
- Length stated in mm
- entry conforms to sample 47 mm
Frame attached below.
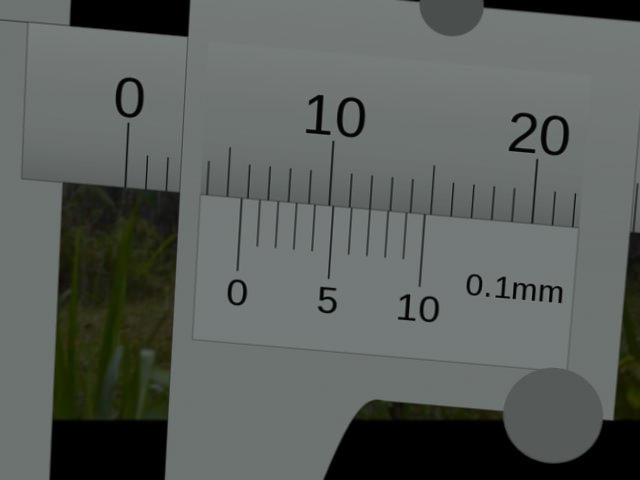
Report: 5.7 mm
